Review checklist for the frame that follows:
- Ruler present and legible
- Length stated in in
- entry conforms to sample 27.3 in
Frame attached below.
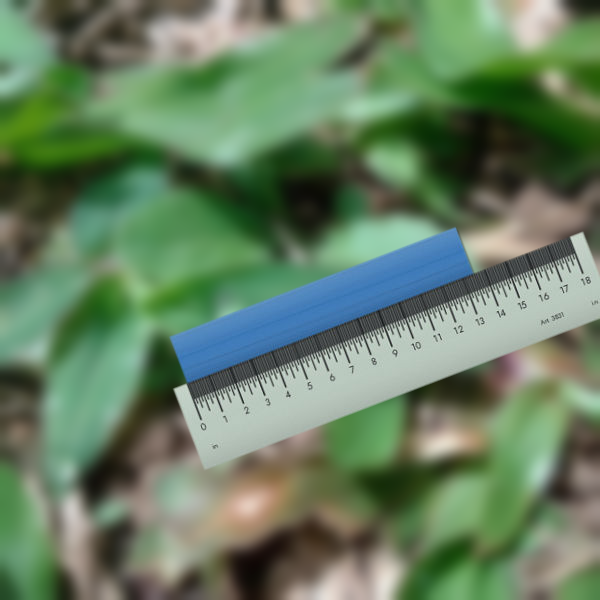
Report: 13.5 in
